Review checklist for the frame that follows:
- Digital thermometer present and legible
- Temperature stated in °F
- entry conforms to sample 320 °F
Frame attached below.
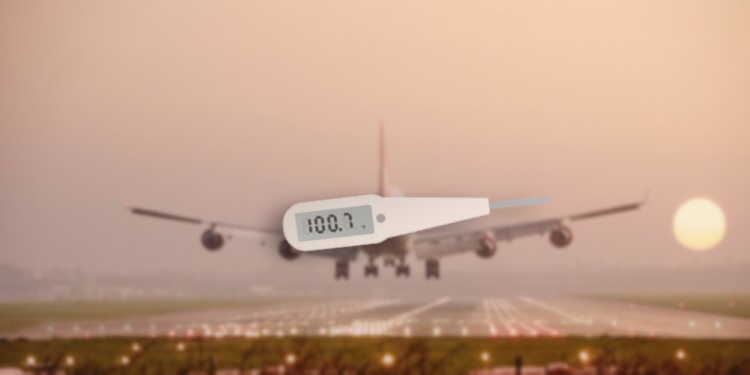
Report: 100.7 °F
